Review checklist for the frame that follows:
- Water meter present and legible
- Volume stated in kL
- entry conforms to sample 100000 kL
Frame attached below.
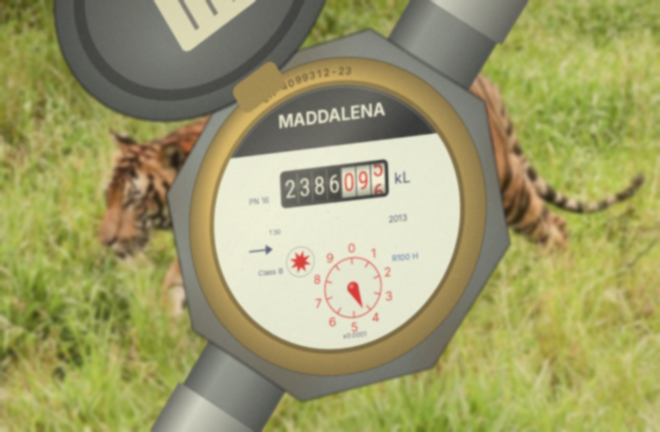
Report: 2386.0954 kL
